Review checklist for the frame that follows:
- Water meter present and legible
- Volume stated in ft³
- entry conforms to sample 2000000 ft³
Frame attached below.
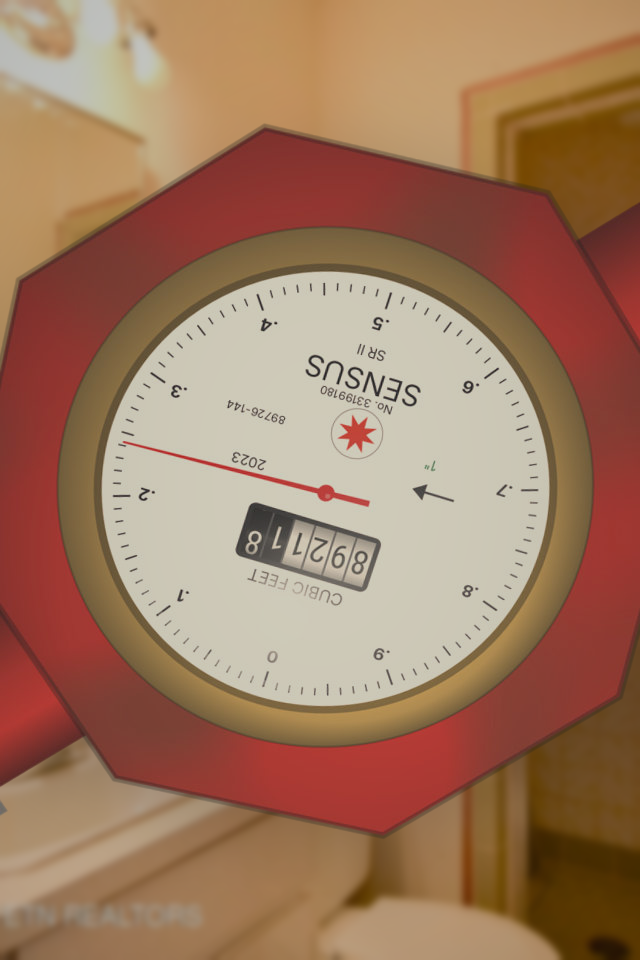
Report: 892118.24 ft³
